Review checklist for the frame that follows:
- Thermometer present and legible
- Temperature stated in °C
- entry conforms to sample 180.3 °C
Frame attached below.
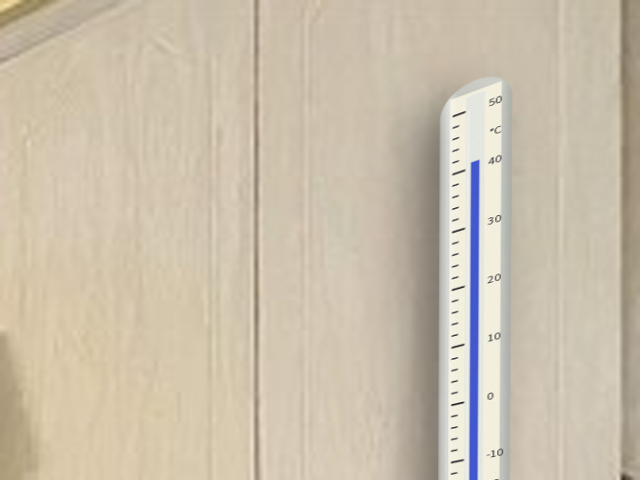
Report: 41 °C
